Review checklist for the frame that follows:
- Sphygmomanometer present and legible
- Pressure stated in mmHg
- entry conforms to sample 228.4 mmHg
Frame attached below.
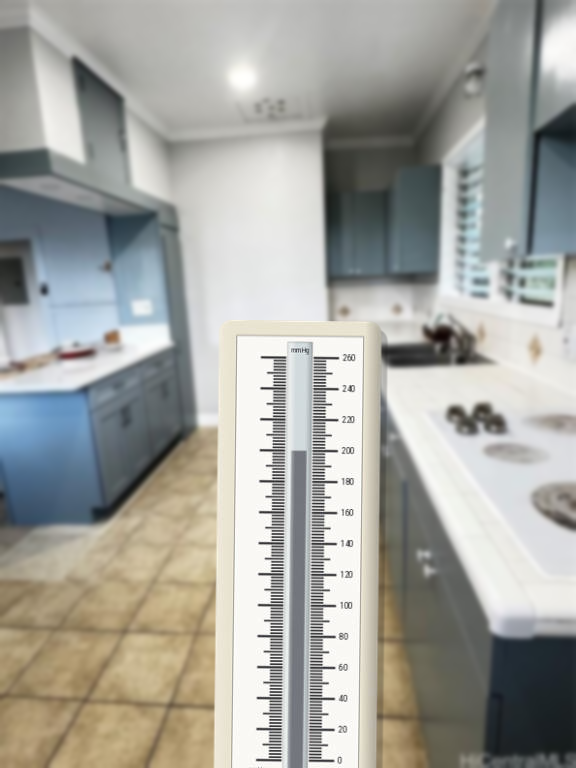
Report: 200 mmHg
